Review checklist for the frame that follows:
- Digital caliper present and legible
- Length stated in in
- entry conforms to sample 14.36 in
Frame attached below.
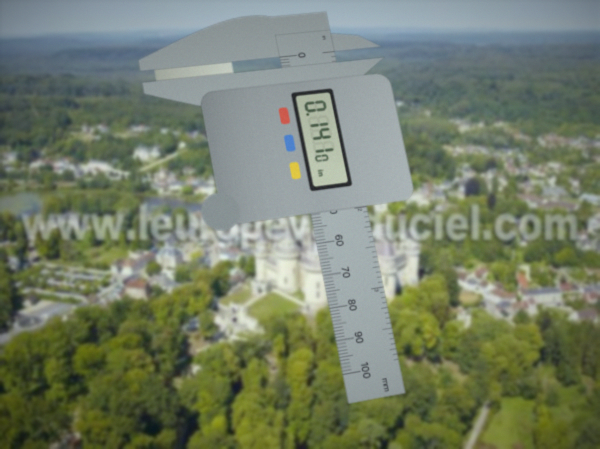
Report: 0.1410 in
